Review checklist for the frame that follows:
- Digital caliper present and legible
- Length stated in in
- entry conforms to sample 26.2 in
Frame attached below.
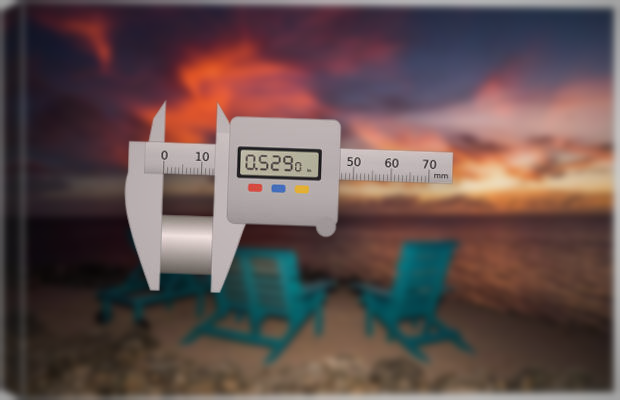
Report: 0.5290 in
